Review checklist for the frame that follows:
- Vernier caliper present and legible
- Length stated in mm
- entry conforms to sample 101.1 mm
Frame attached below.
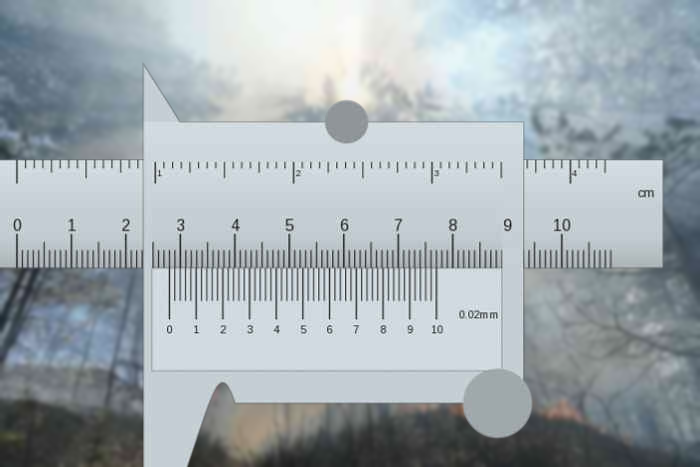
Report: 28.0 mm
